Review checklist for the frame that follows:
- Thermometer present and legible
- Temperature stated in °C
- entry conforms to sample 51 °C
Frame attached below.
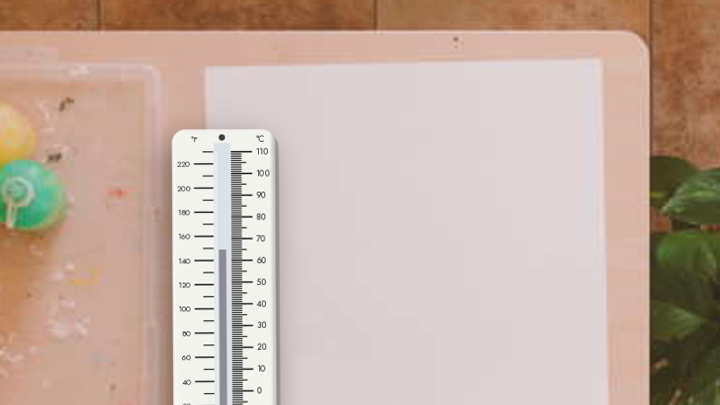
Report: 65 °C
